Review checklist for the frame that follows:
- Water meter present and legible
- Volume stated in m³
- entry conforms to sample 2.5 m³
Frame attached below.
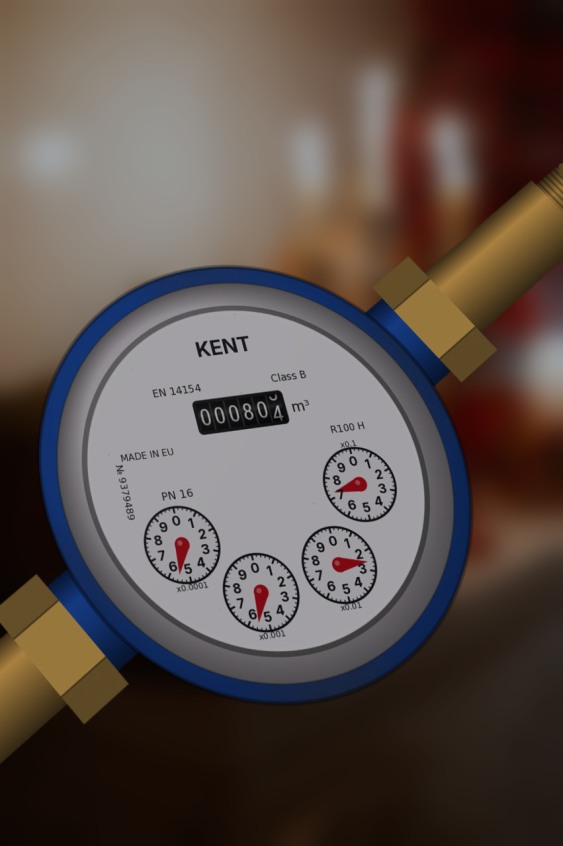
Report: 803.7255 m³
